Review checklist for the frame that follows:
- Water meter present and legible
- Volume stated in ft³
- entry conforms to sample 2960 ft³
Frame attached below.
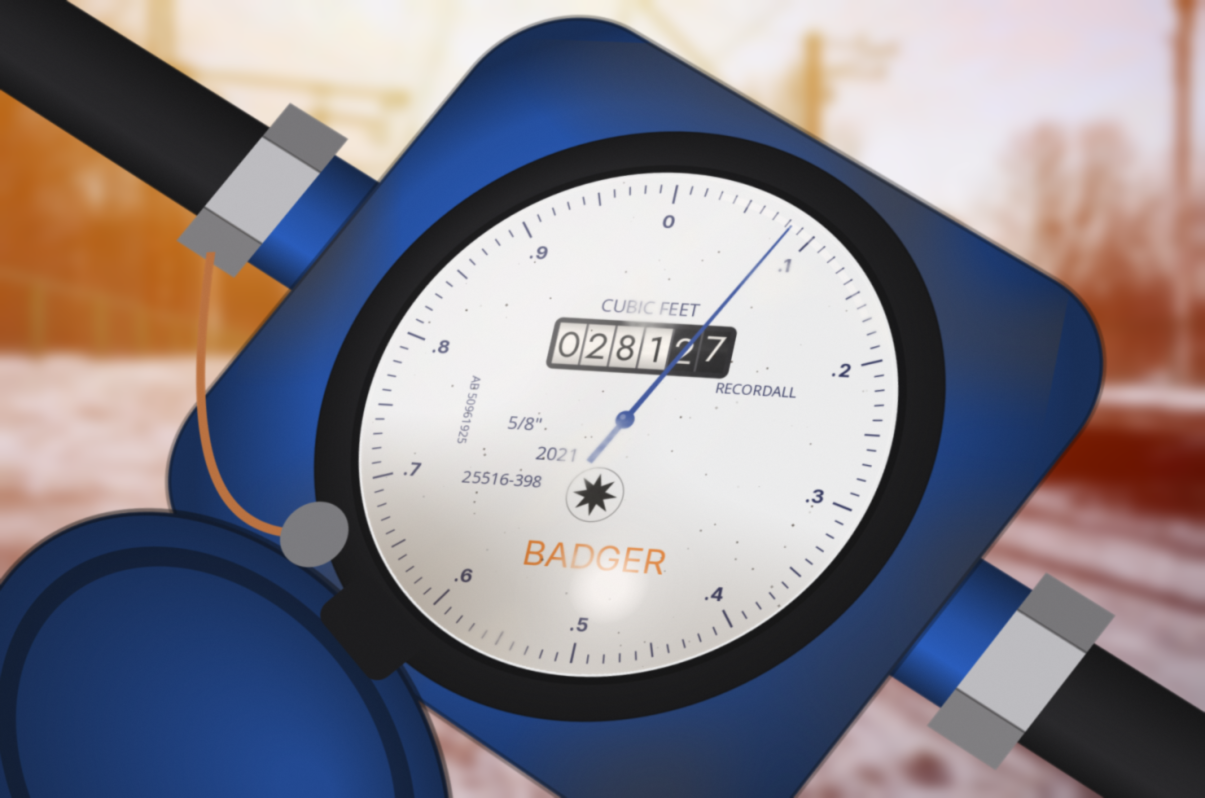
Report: 28127.08 ft³
